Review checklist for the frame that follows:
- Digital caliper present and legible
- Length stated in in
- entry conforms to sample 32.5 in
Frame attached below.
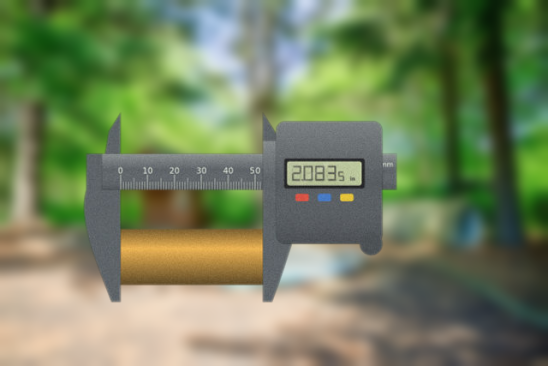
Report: 2.0835 in
